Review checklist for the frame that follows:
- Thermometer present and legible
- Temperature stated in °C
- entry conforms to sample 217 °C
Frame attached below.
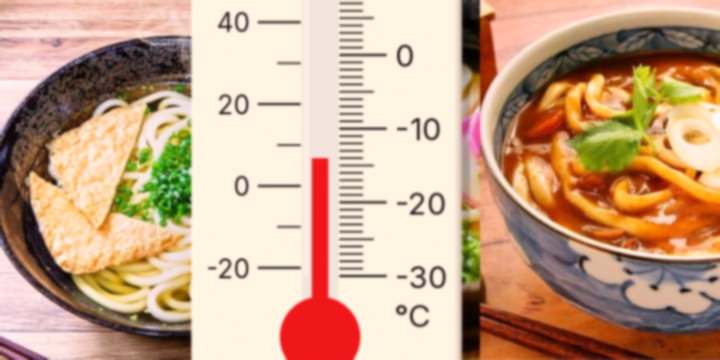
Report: -14 °C
